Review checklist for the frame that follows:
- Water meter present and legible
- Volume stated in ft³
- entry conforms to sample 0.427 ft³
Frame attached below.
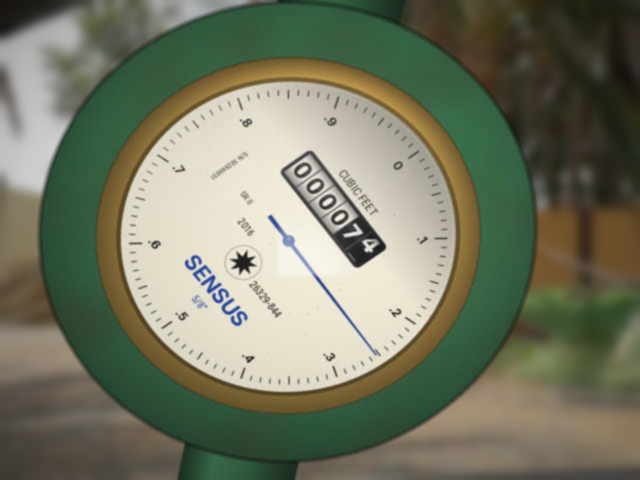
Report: 74.25 ft³
